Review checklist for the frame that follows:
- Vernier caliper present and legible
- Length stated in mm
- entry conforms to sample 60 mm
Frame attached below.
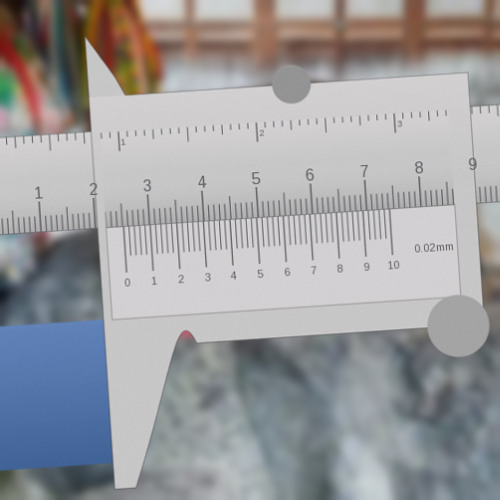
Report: 25.2 mm
